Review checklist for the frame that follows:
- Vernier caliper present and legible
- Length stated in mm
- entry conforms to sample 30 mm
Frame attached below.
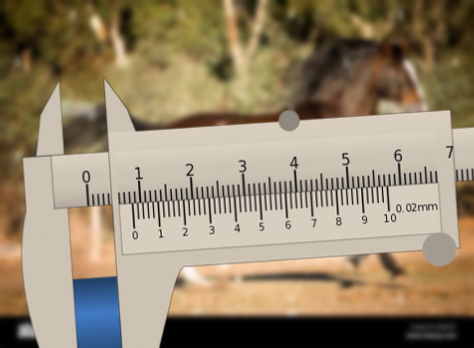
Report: 8.5 mm
